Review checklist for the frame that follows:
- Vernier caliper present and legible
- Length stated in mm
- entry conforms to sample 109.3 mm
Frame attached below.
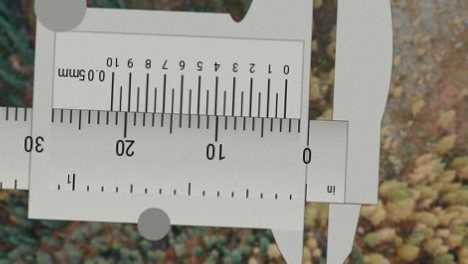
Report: 2.6 mm
